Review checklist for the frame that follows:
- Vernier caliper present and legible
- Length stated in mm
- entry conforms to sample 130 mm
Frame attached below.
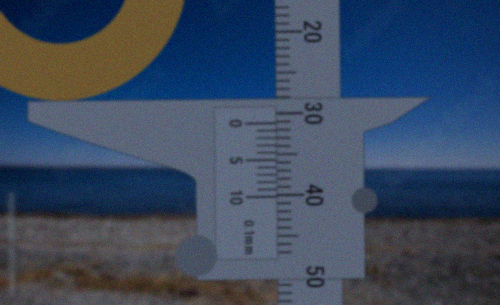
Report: 31.2 mm
